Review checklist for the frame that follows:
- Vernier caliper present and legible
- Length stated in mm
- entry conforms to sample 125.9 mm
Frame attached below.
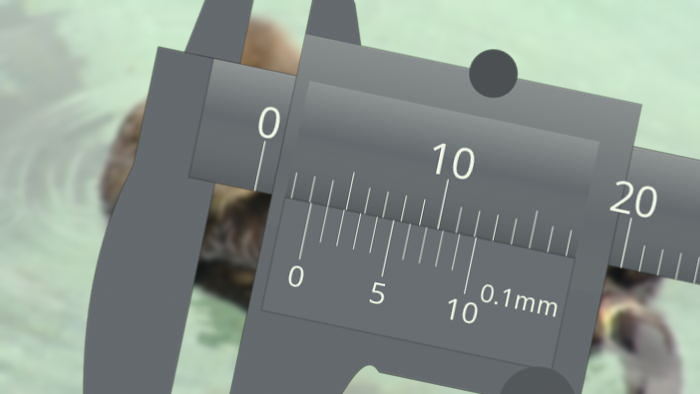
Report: 3.1 mm
